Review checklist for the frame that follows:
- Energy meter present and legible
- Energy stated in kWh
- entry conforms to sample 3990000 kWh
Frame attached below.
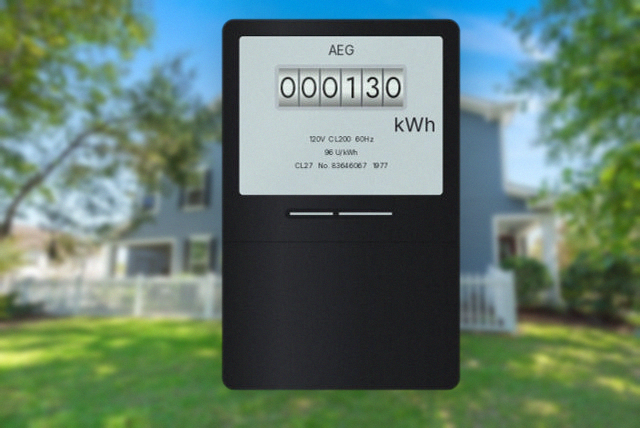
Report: 130 kWh
